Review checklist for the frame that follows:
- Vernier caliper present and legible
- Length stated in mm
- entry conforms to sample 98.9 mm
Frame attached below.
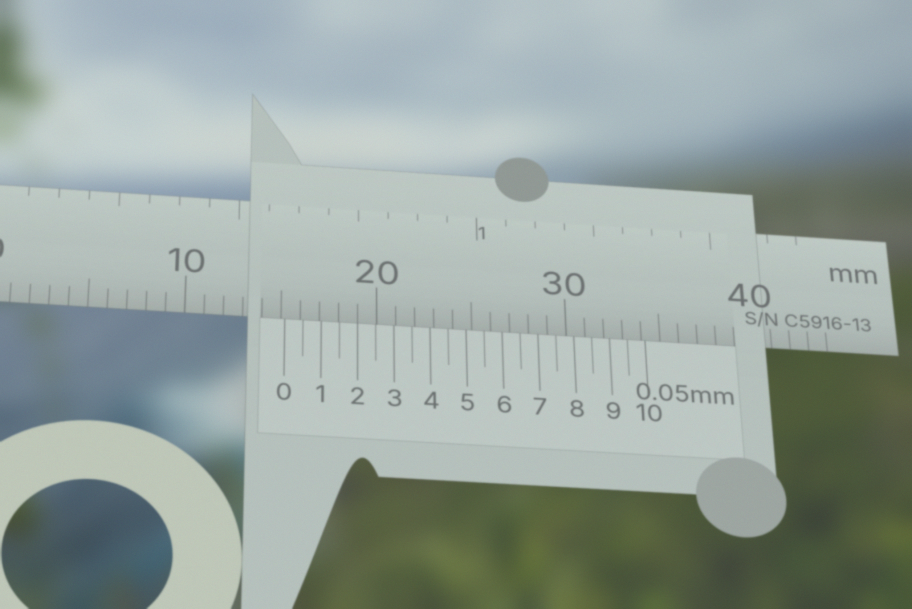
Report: 15.2 mm
